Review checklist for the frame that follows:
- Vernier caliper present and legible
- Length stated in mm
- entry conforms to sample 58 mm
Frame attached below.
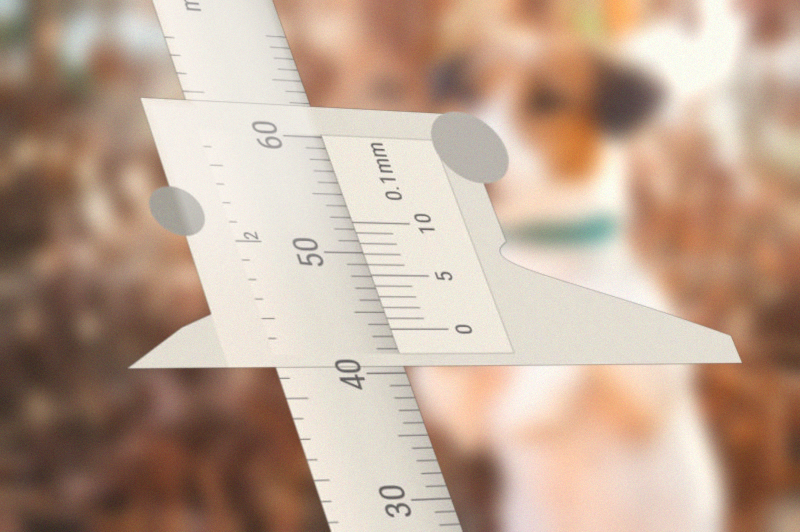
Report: 43.6 mm
